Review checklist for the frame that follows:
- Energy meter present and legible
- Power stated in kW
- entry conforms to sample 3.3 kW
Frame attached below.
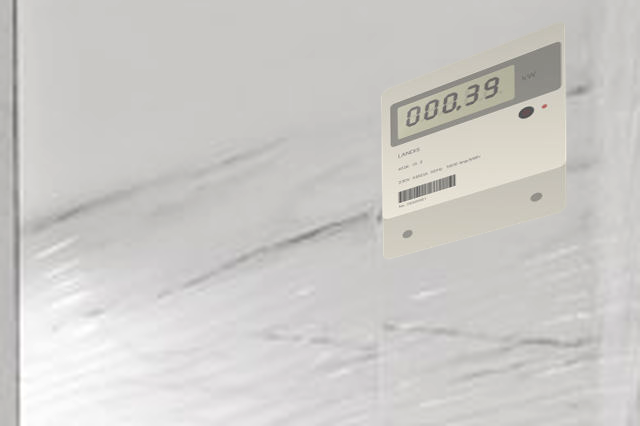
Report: 0.39 kW
